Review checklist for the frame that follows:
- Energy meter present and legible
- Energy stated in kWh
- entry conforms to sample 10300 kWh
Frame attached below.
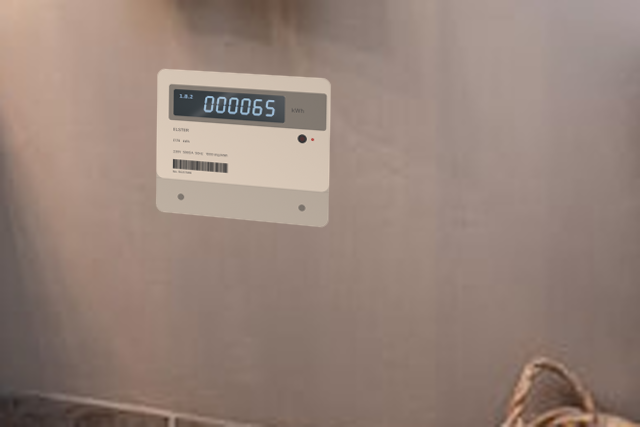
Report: 65 kWh
